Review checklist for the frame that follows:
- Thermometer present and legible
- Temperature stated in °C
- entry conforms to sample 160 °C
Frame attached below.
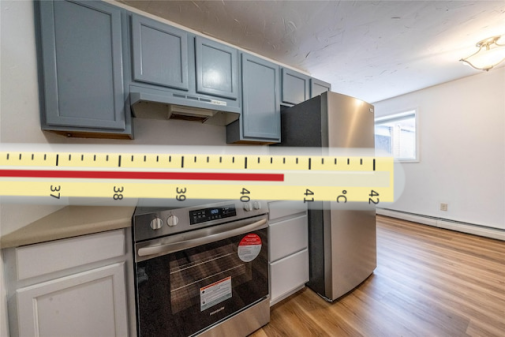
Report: 40.6 °C
